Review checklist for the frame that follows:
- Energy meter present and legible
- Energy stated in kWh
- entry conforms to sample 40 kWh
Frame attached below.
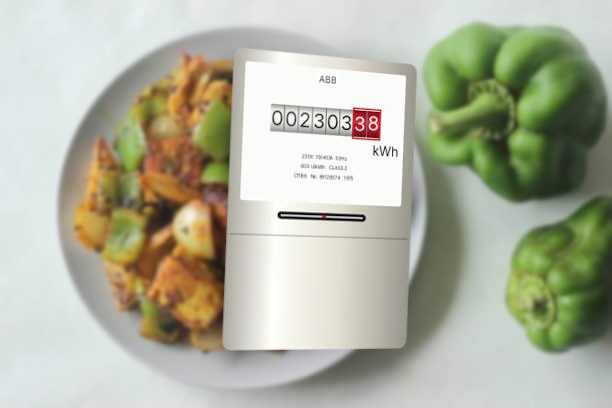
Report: 2303.38 kWh
